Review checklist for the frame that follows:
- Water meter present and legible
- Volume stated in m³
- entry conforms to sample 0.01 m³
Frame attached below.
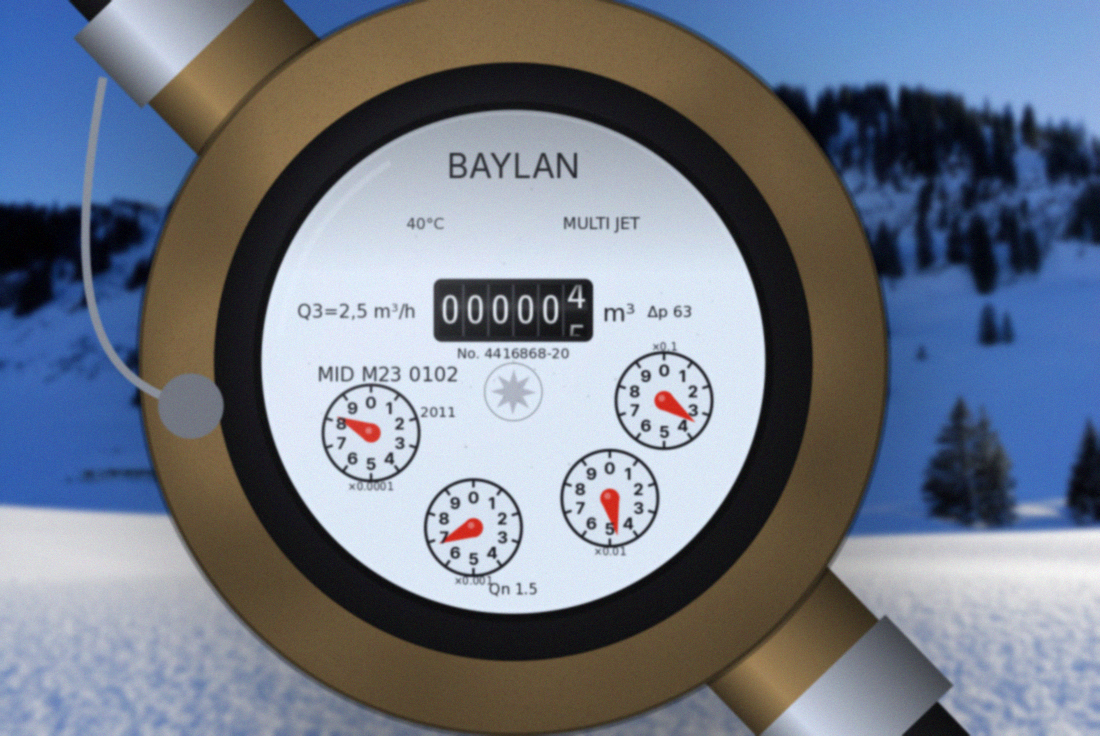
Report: 4.3468 m³
